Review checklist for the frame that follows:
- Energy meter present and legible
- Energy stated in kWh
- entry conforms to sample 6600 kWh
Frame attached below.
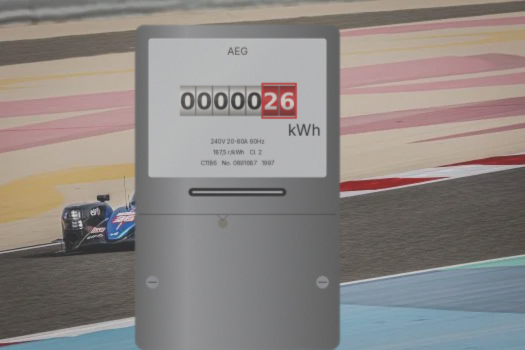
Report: 0.26 kWh
